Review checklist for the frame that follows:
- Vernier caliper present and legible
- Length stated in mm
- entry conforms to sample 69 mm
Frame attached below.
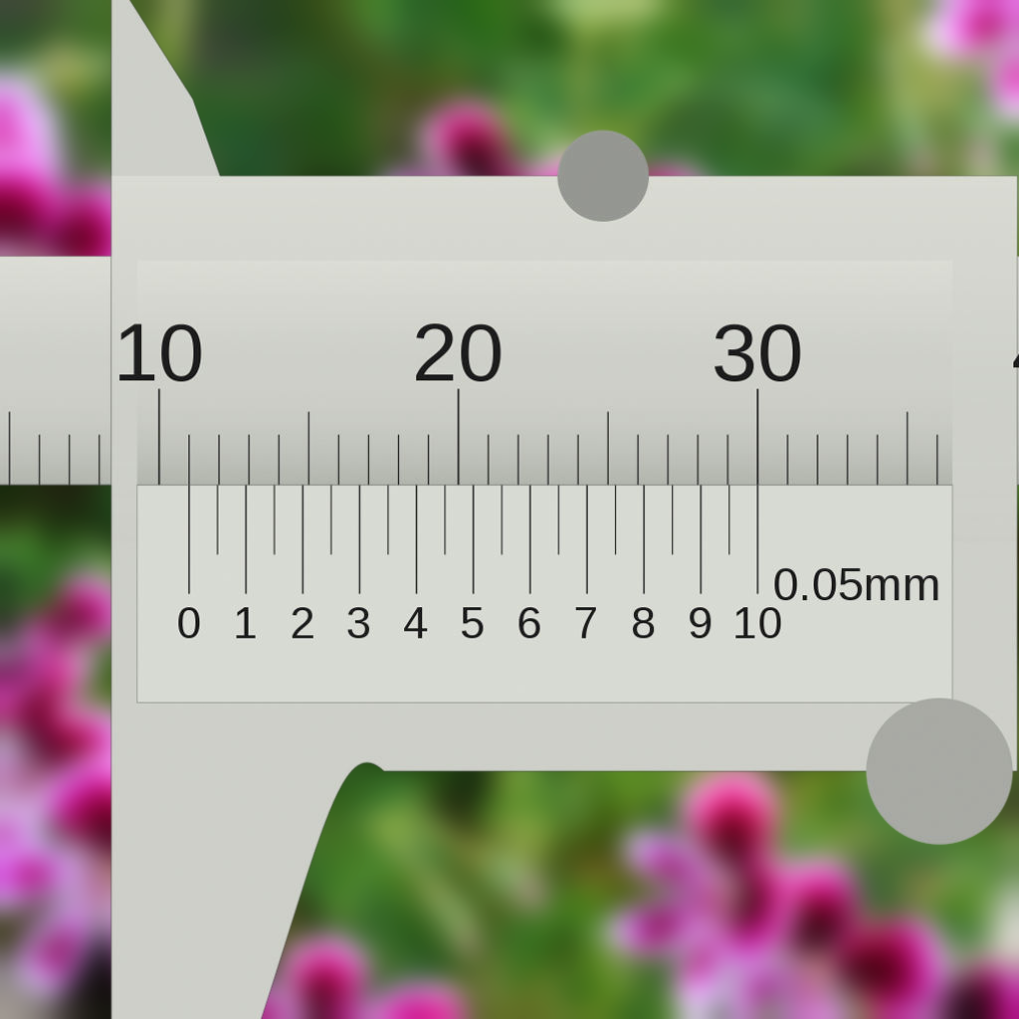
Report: 11.00 mm
